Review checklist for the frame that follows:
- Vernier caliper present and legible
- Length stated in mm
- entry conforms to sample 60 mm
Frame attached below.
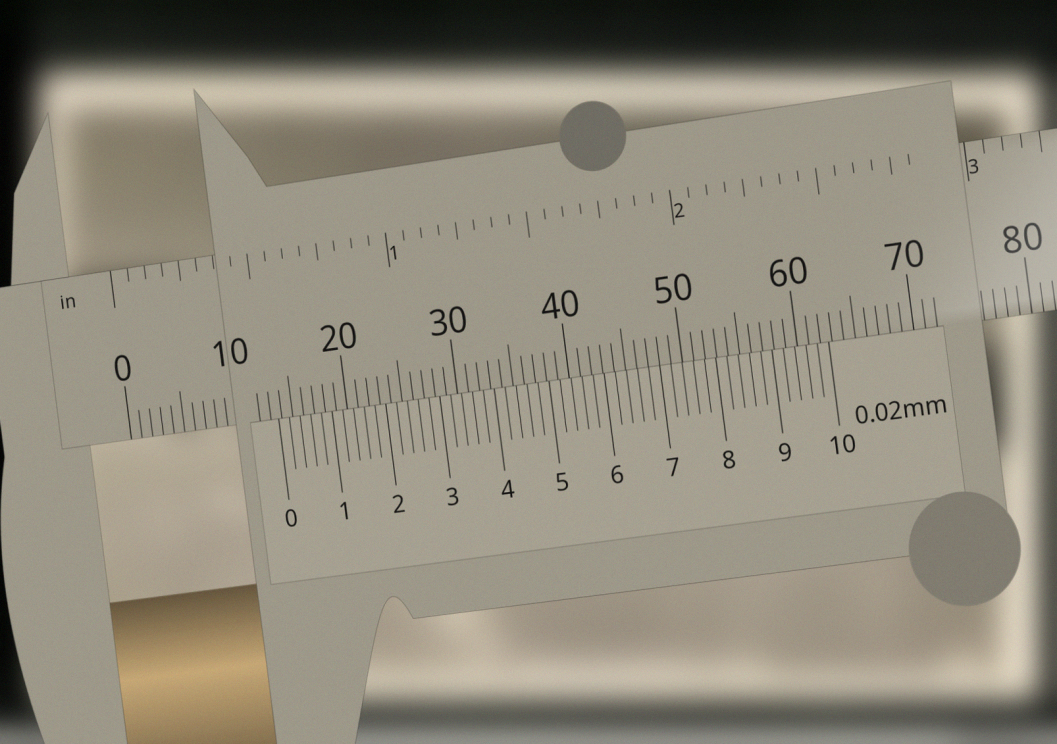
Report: 13.7 mm
